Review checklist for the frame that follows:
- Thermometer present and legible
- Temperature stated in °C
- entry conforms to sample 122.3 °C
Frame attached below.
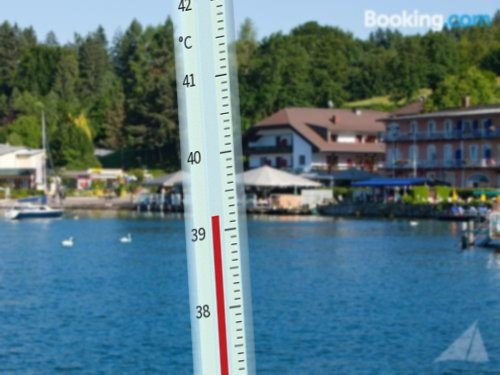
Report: 39.2 °C
